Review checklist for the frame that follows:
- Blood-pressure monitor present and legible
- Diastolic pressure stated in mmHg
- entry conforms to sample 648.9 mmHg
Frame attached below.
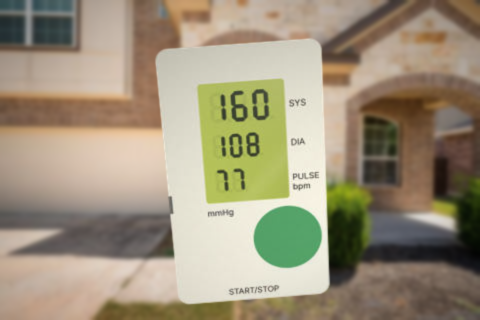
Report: 108 mmHg
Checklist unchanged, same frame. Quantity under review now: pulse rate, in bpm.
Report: 77 bpm
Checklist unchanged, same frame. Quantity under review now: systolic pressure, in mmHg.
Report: 160 mmHg
